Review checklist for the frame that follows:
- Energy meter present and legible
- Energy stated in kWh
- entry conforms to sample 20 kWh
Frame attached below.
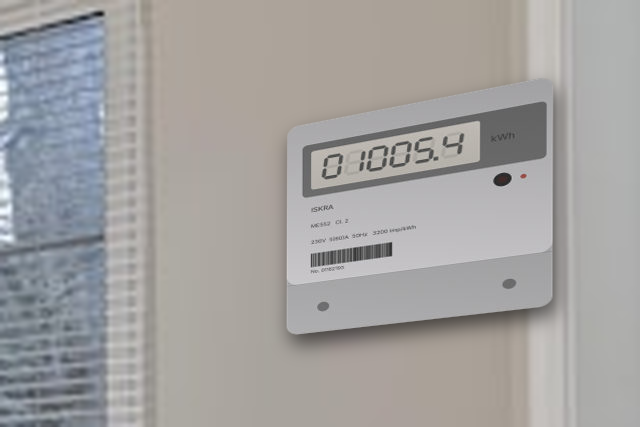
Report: 1005.4 kWh
